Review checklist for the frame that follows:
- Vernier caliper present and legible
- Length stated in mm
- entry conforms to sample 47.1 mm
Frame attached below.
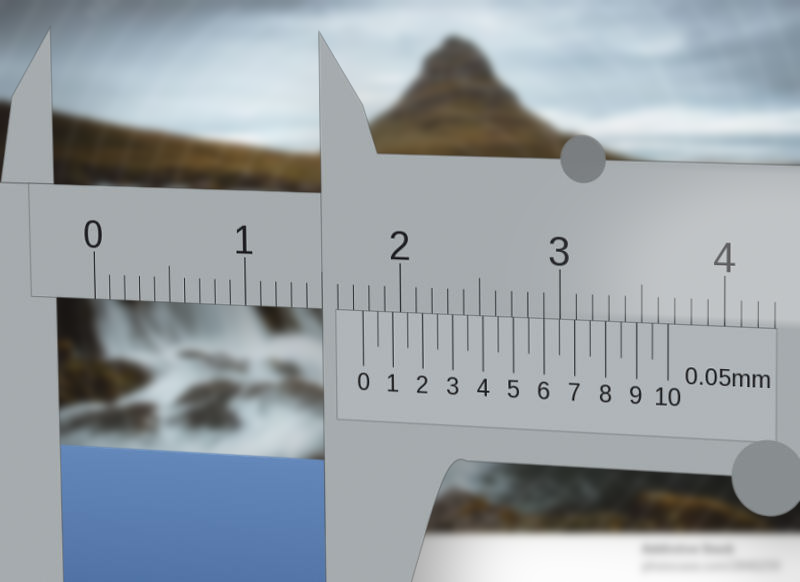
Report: 17.6 mm
